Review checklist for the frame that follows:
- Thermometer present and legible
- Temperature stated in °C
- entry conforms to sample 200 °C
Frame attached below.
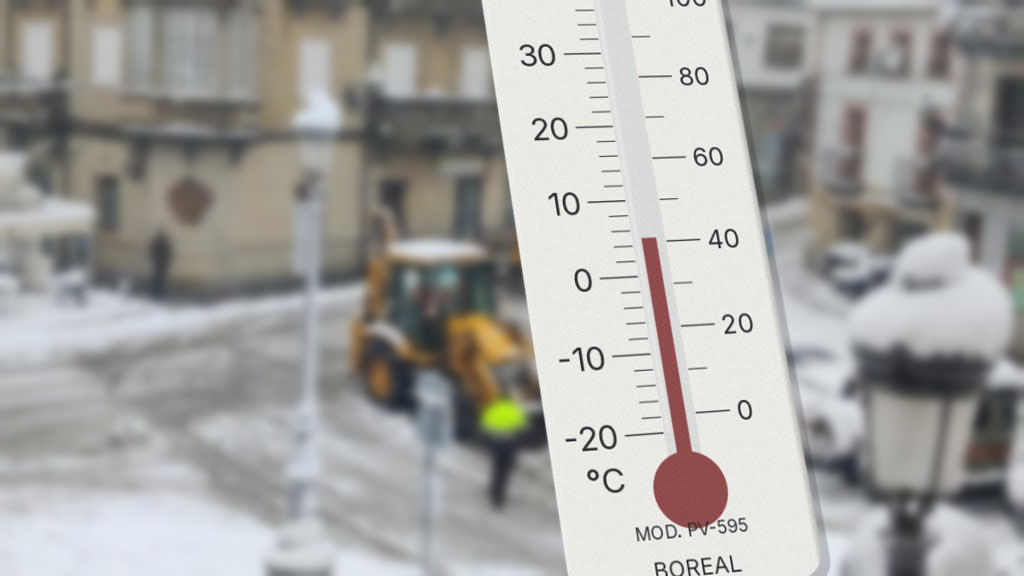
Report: 5 °C
